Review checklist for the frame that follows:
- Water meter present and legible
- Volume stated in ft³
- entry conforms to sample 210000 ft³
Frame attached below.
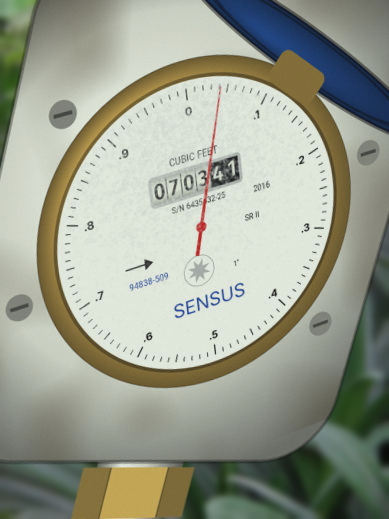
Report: 70341.04 ft³
